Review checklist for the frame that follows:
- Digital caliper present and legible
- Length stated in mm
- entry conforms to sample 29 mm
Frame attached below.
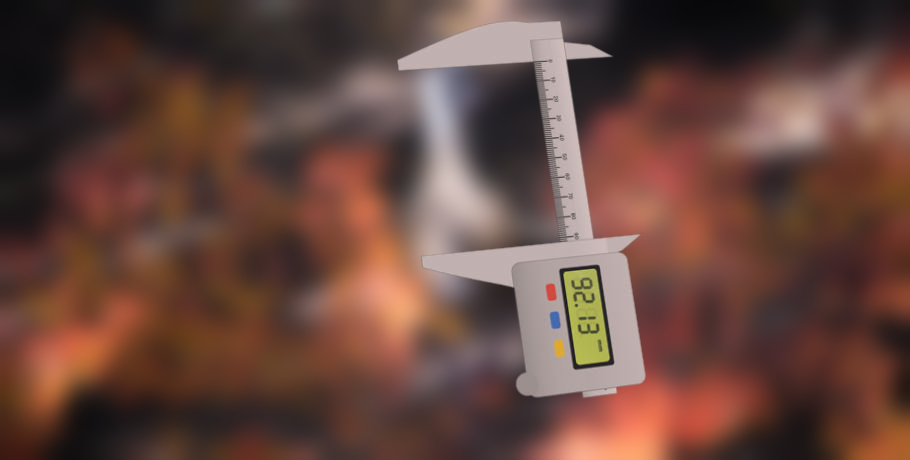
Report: 92.13 mm
